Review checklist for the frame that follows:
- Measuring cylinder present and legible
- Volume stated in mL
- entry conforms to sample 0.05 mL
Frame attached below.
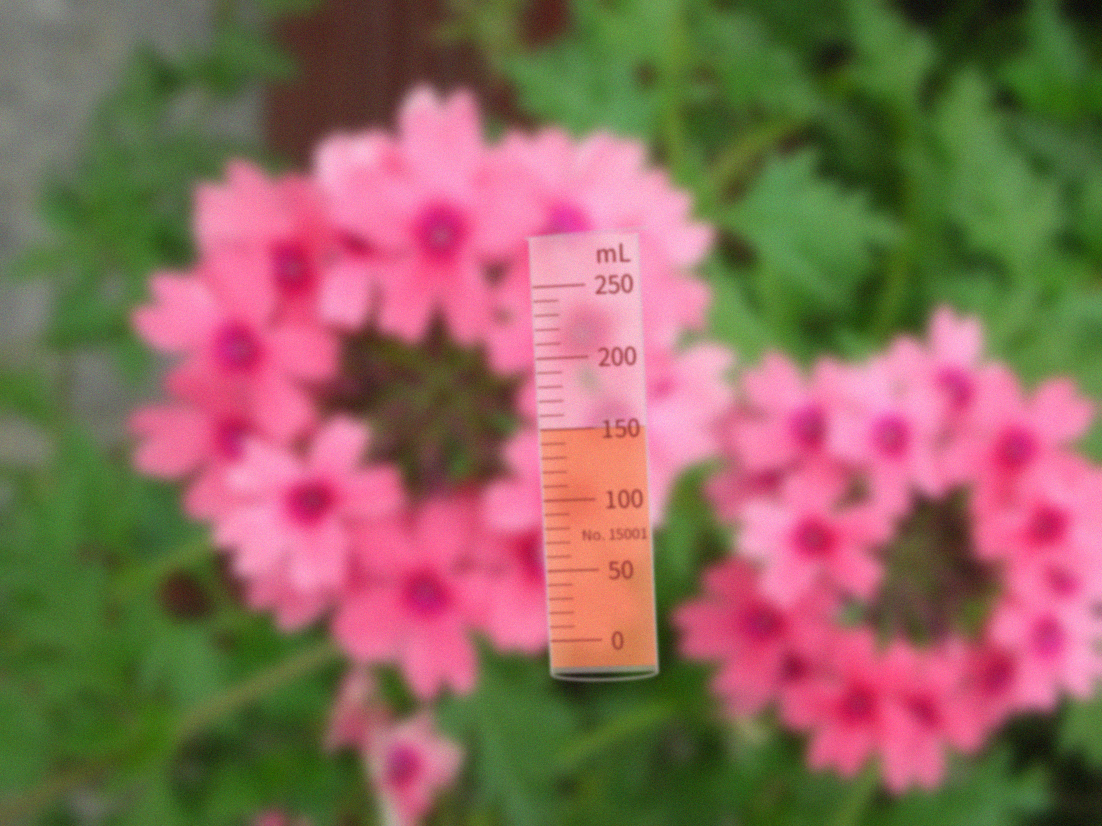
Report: 150 mL
